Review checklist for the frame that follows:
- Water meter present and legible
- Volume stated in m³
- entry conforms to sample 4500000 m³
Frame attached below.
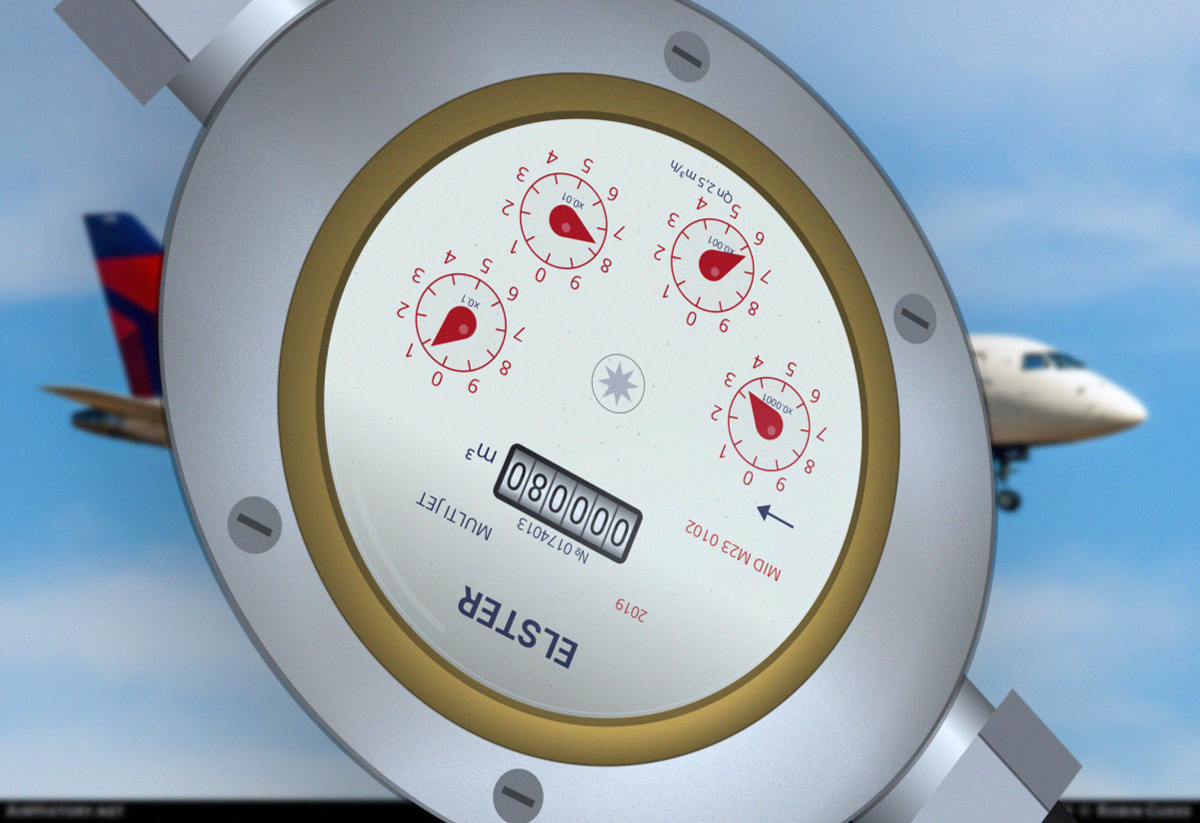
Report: 80.0763 m³
